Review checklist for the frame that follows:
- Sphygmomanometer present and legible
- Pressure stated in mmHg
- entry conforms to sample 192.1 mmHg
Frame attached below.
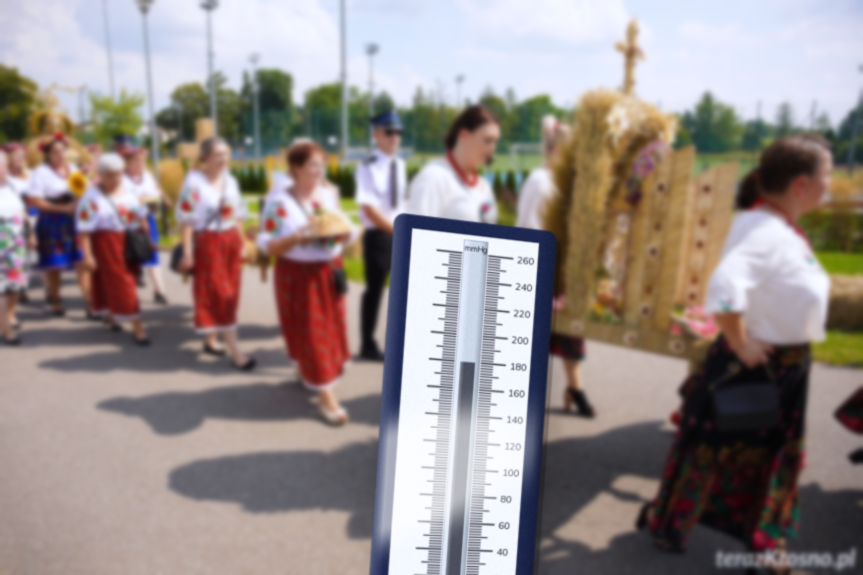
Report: 180 mmHg
